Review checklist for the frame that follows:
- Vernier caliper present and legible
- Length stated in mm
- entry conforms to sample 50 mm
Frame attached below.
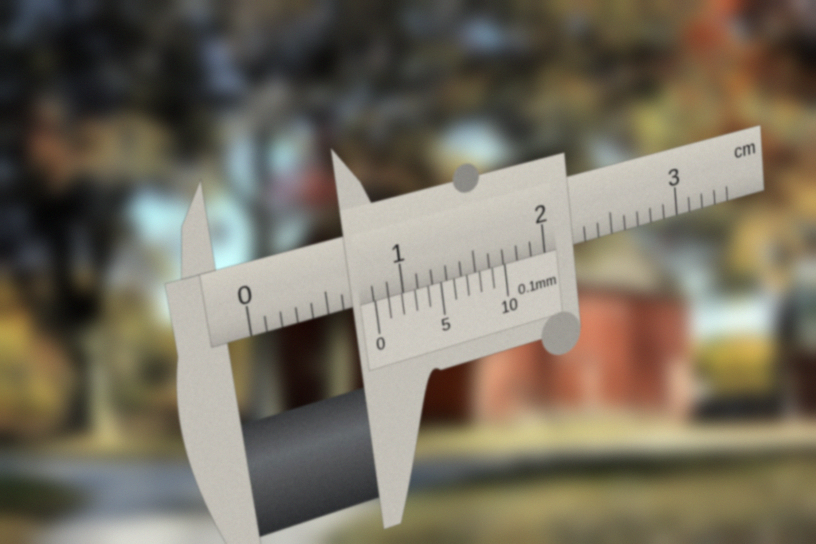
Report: 8.1 mm
